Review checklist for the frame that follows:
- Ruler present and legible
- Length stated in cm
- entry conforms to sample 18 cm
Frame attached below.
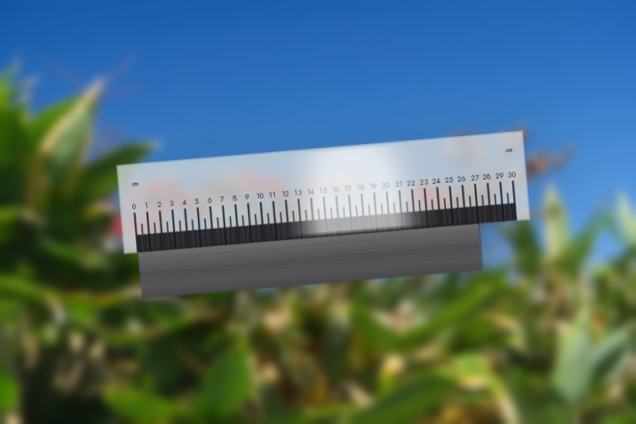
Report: 27 cm
